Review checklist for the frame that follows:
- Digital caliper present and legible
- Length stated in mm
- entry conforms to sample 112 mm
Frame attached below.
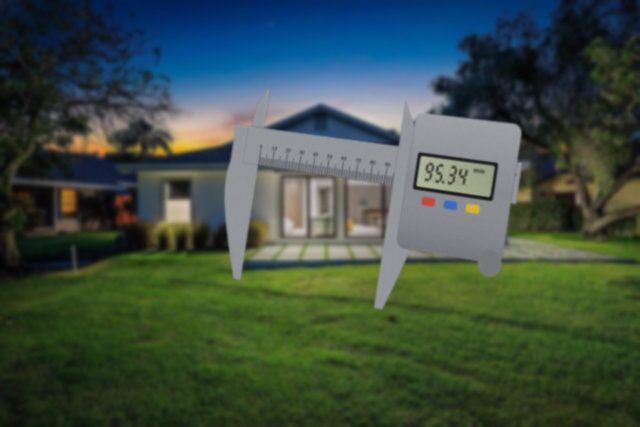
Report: 95.34 mm
